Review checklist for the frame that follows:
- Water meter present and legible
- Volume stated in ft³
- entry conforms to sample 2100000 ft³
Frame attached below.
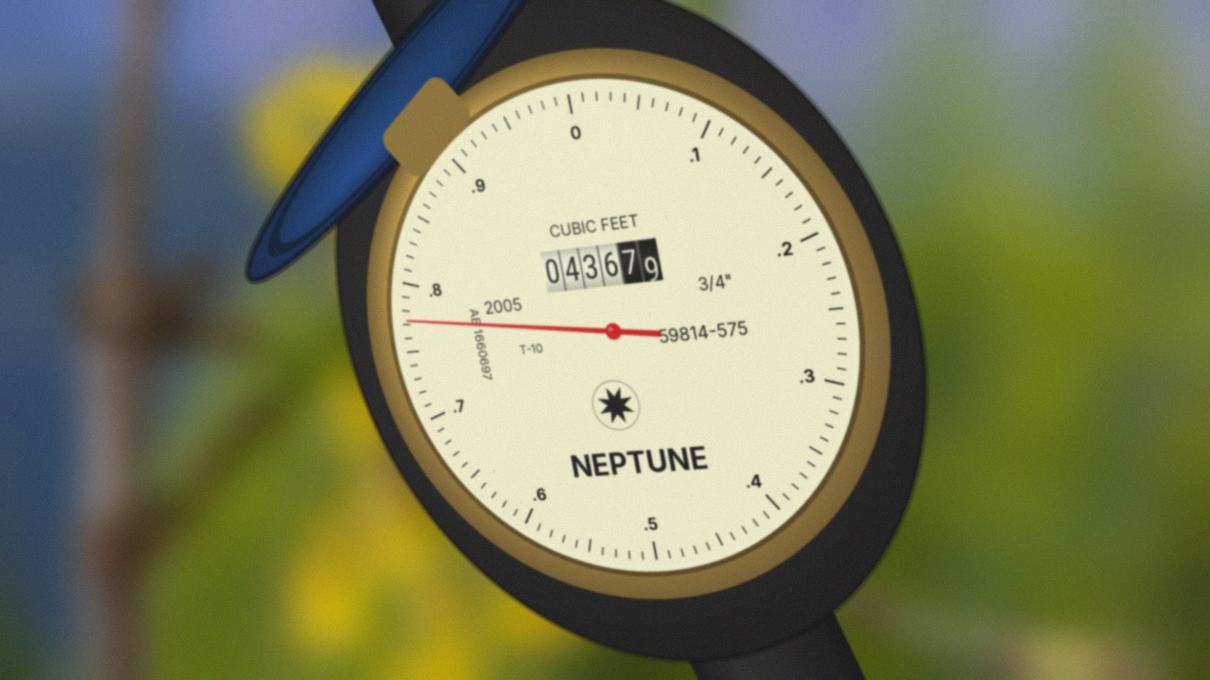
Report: 43678.77 ft³
